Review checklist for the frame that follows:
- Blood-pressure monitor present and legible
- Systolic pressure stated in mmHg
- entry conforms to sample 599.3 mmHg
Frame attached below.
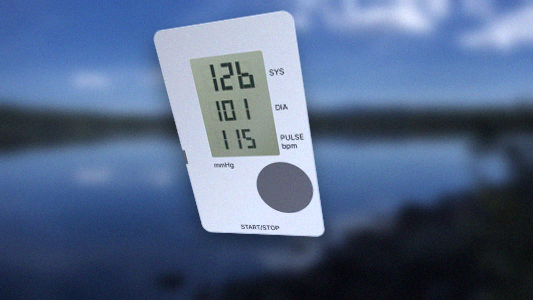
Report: 126 mmHg
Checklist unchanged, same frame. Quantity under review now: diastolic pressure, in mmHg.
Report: 101 mmHg
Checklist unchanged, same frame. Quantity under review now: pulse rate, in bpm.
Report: 115 bpm
